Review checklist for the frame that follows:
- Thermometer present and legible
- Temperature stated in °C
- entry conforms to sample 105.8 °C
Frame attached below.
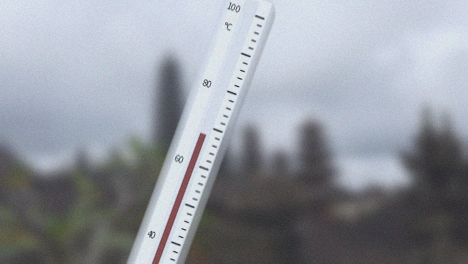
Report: 68 °C
